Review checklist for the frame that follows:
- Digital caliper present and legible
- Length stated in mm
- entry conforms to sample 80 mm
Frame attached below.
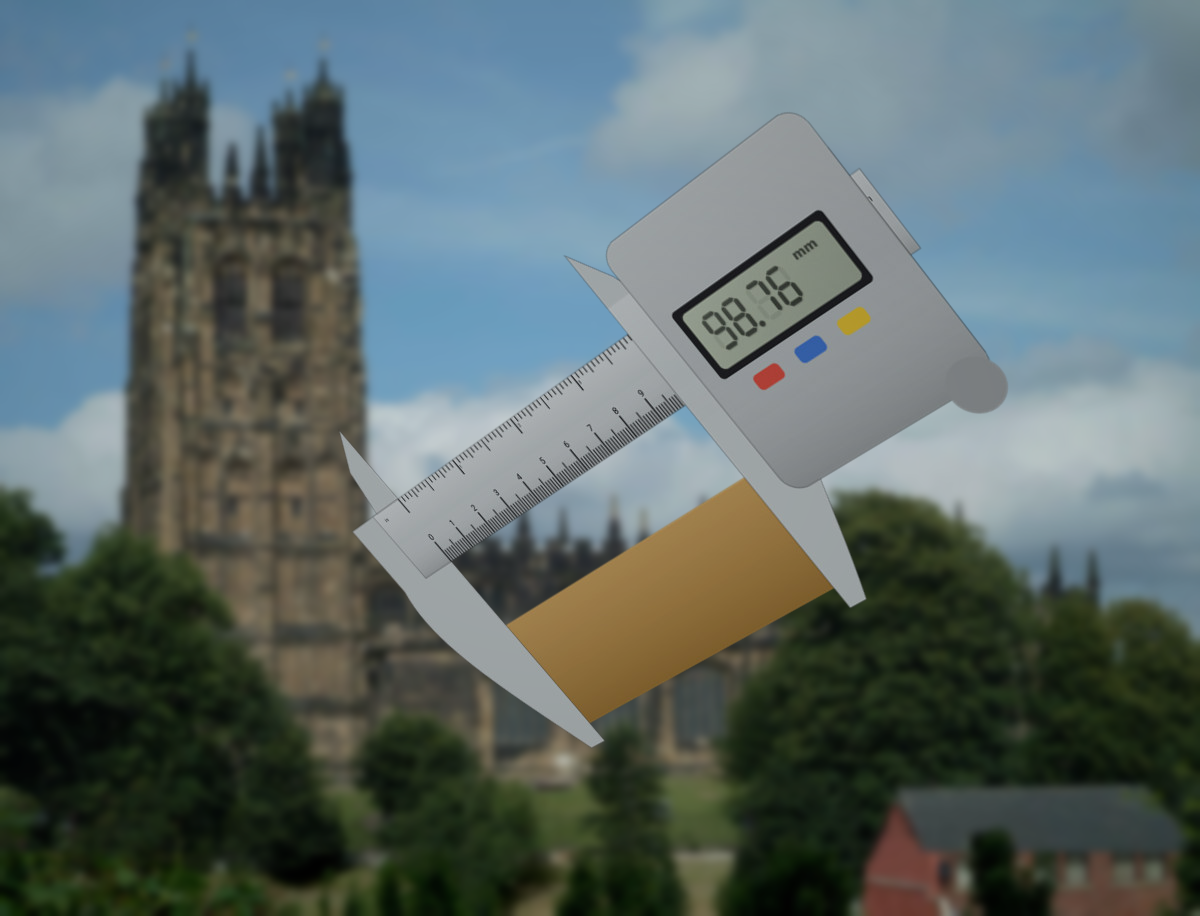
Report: 98.76 mm
